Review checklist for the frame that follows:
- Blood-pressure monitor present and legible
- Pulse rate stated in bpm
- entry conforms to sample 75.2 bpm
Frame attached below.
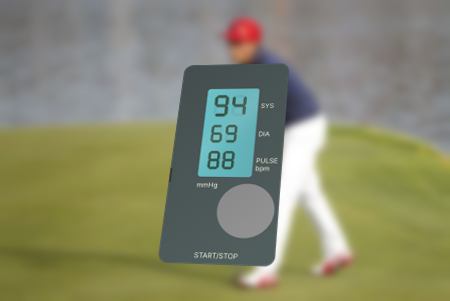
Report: 88 bpm
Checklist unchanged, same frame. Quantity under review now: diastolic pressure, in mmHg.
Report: 69 mmHg
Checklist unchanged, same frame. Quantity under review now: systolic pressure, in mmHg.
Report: 94 mmHg
